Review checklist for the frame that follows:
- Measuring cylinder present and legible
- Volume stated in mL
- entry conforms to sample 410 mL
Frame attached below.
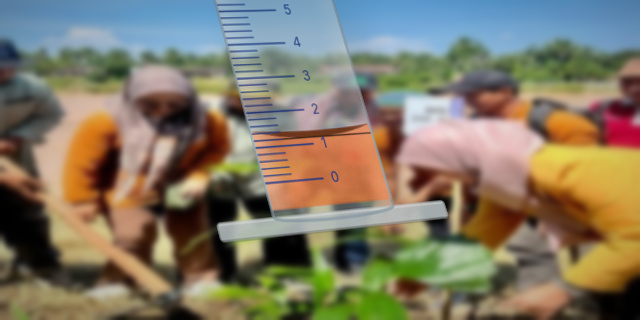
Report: 1.2 mL
